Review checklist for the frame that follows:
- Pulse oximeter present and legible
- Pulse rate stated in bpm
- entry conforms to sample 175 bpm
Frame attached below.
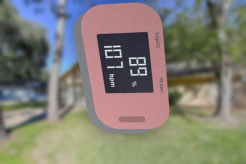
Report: 107 bpm
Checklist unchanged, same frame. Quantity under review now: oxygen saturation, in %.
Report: 89 %
